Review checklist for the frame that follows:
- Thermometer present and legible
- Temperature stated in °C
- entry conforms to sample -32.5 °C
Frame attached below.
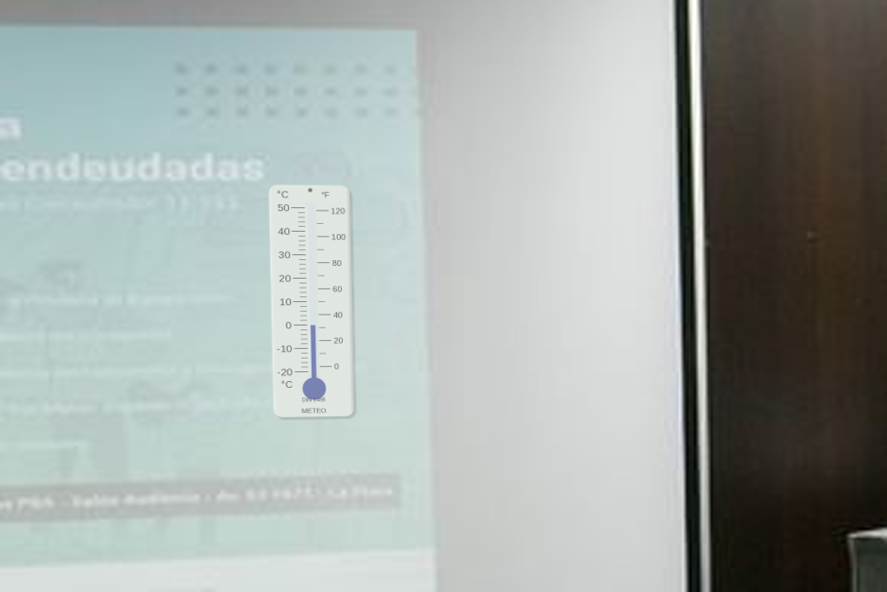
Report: 0 °C
